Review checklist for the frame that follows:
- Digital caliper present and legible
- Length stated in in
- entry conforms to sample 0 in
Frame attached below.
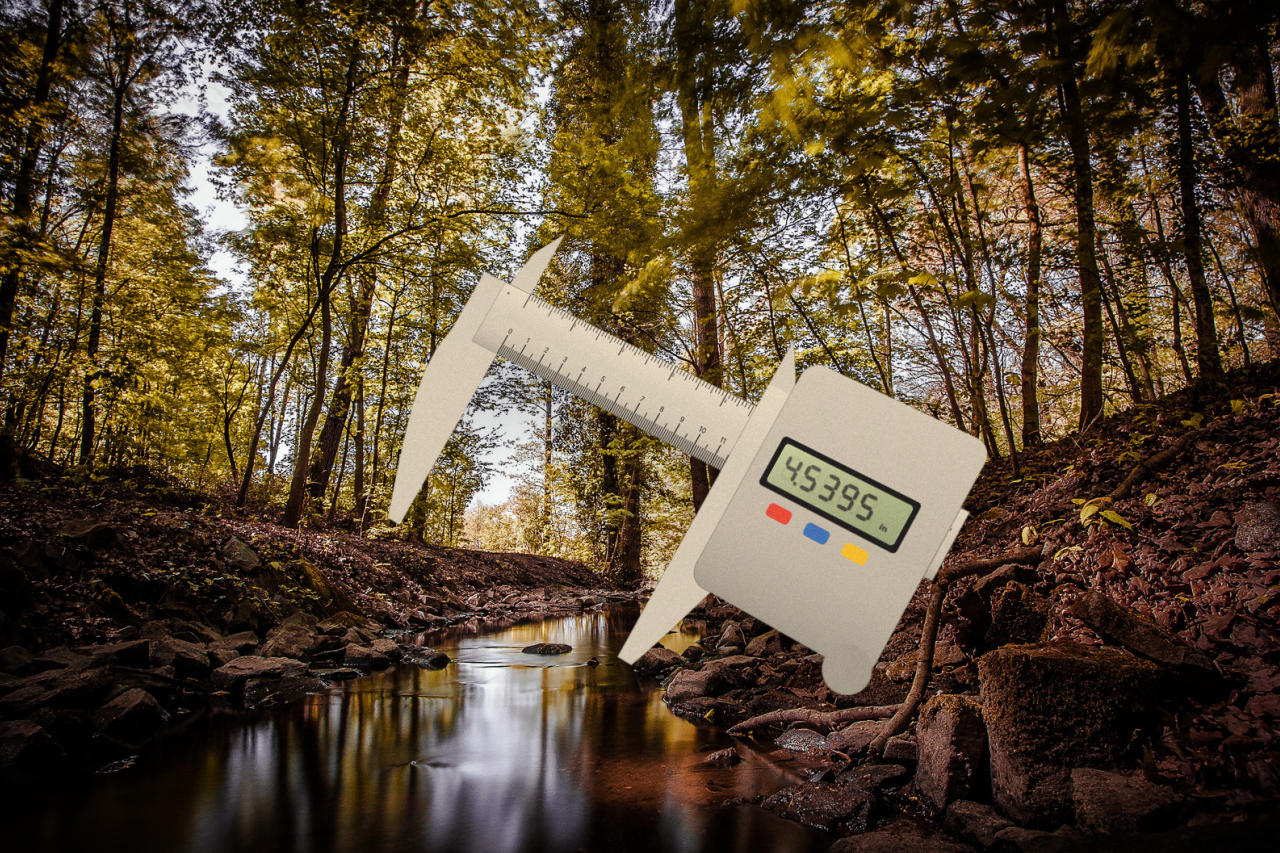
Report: 4.5395 in
